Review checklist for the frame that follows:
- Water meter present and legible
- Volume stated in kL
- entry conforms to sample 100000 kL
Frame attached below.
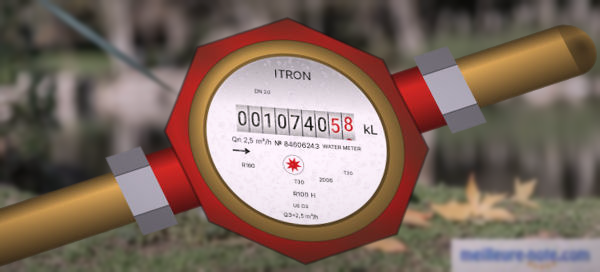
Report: 10740.58 kL
